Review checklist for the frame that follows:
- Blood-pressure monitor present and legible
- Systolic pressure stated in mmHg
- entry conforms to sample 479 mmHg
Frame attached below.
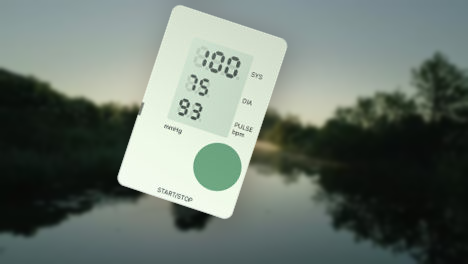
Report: 100 mmHg
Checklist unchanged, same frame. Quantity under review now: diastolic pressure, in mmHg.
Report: 75 mmHg
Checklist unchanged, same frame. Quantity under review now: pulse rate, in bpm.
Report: 93 bpm
